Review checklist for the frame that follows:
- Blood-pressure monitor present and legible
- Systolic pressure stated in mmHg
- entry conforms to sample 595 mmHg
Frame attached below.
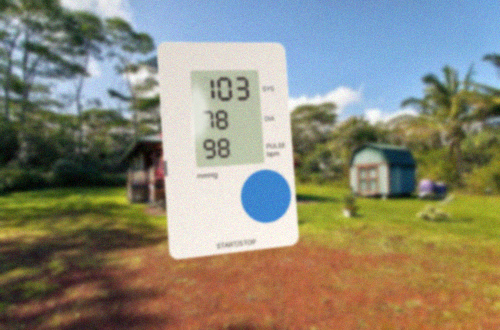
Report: 103 mmHg
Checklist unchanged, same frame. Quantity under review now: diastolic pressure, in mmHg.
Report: 78 mmHg
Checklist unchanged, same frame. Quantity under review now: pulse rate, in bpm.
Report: 98 bpm
